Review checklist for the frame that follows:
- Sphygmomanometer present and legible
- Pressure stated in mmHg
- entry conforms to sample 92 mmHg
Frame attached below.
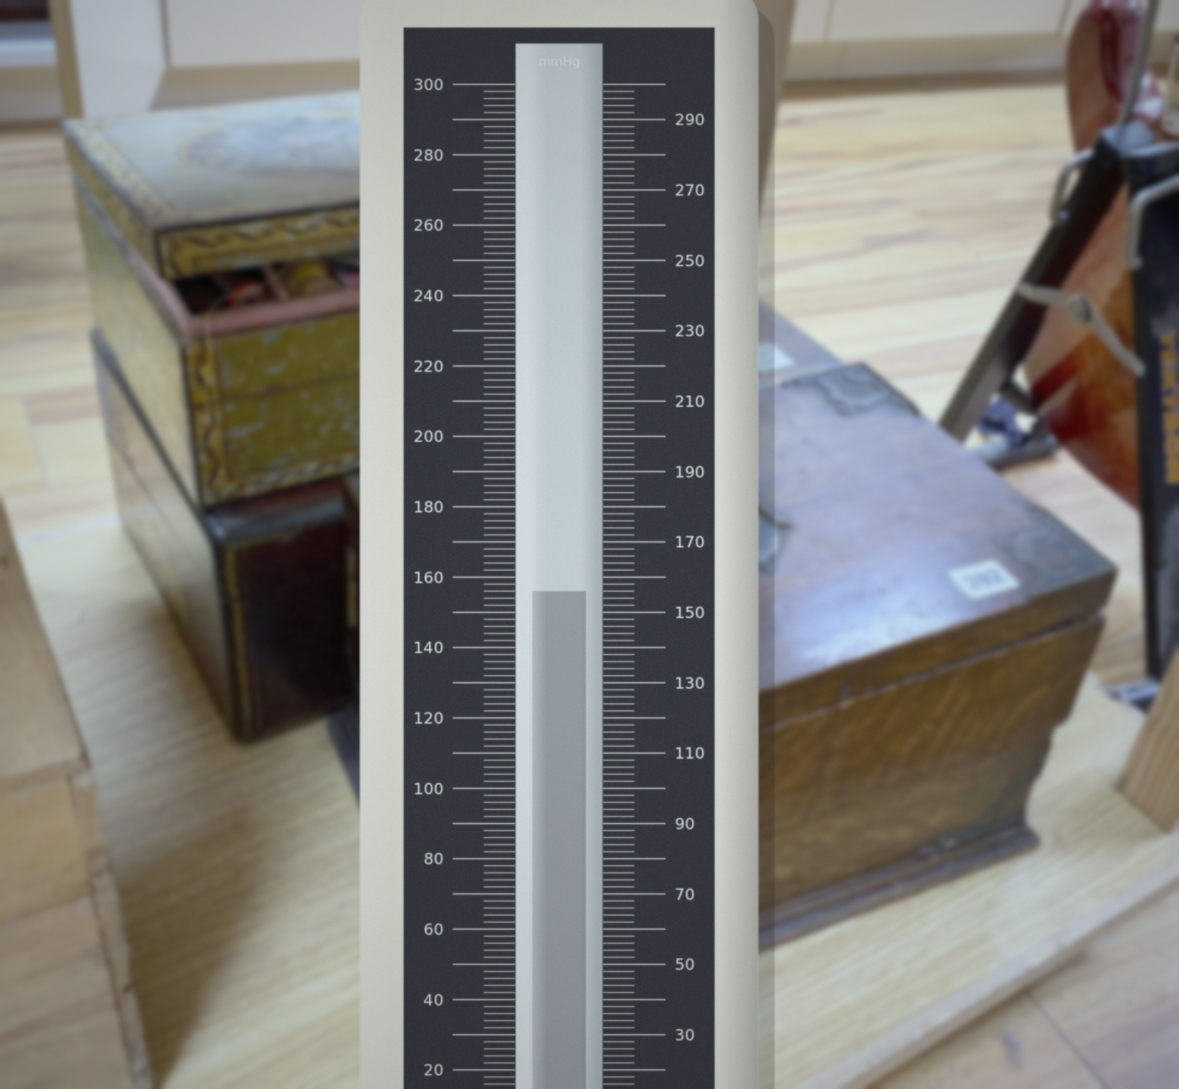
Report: 156 mmHg
